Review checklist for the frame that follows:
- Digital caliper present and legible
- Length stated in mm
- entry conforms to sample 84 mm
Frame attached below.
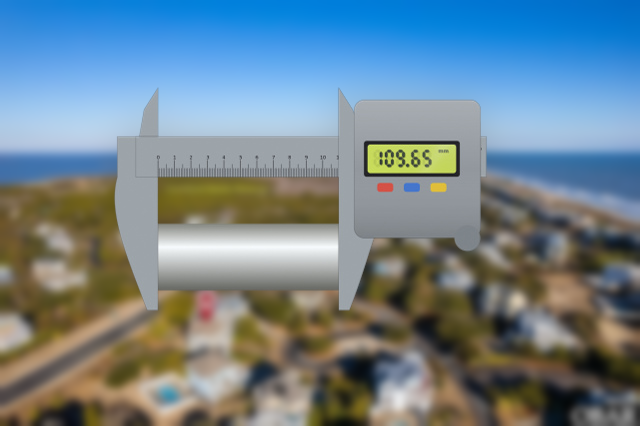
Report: 109.65 mm
